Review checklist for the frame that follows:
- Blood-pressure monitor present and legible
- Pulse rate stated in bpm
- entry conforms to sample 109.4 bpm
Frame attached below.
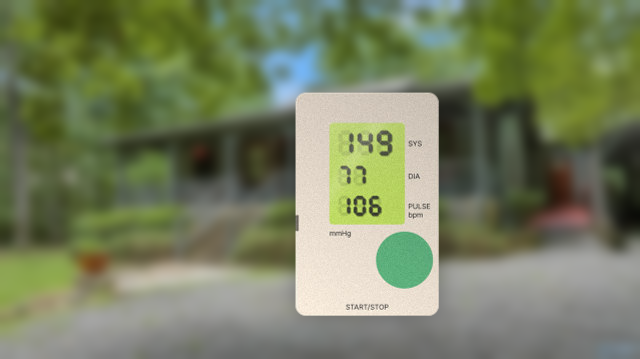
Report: 106 bpm
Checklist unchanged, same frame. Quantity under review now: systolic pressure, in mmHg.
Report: 149 mmHg
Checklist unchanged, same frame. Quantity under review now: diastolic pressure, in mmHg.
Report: 77 mmHg
